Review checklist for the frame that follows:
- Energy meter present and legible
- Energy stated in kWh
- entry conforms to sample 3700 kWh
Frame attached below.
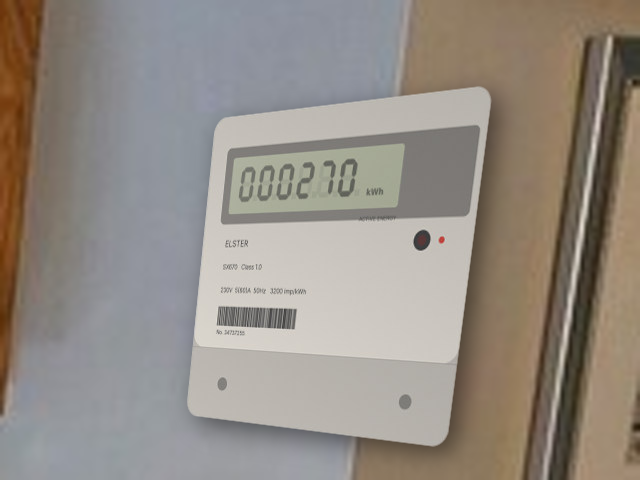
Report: 270 kWh
